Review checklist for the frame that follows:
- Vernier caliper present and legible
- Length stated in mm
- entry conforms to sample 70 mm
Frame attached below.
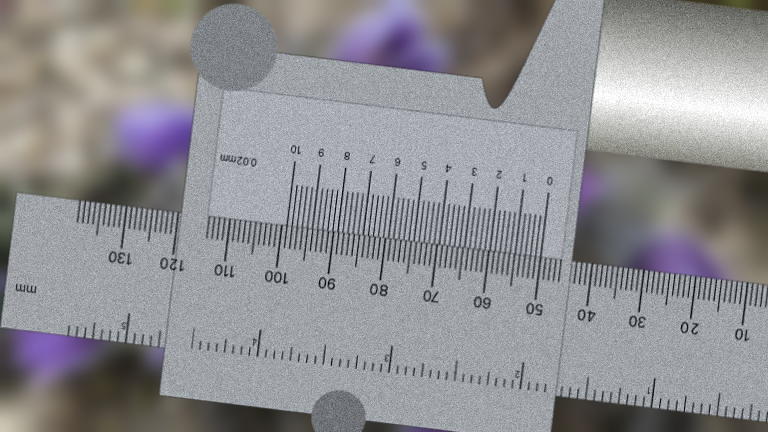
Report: 50.0 mm
